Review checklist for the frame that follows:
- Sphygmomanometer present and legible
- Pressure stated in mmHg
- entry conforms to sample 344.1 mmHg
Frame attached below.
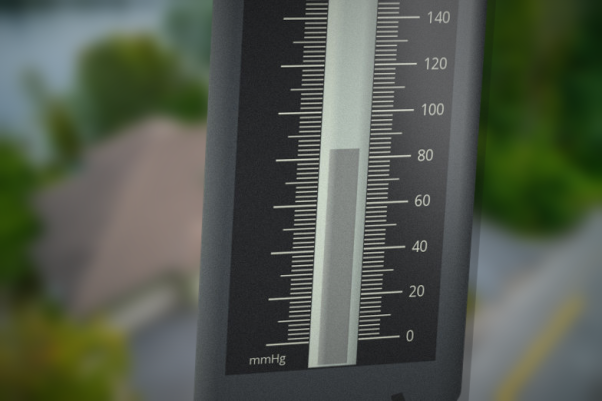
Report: 84 mmHg
